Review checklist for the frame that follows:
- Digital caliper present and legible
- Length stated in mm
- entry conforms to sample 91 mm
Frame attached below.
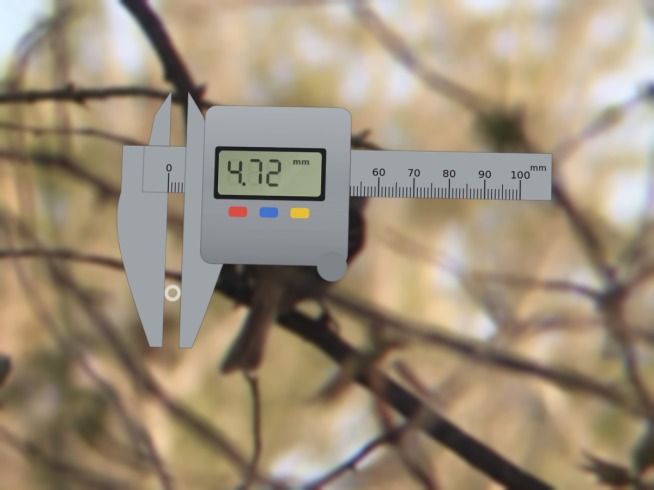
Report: 4.72 mm
